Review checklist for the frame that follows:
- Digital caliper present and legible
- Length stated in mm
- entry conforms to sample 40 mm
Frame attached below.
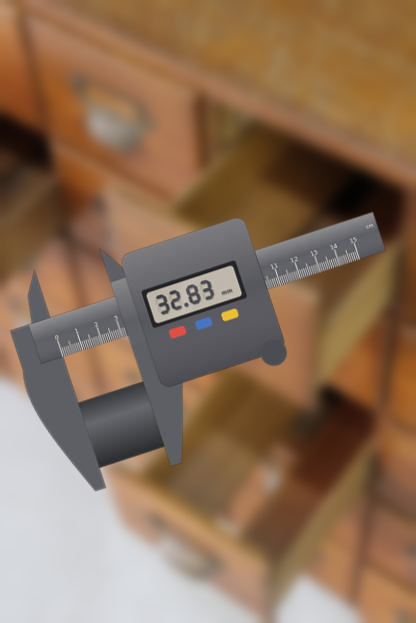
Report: 32.83 mm
